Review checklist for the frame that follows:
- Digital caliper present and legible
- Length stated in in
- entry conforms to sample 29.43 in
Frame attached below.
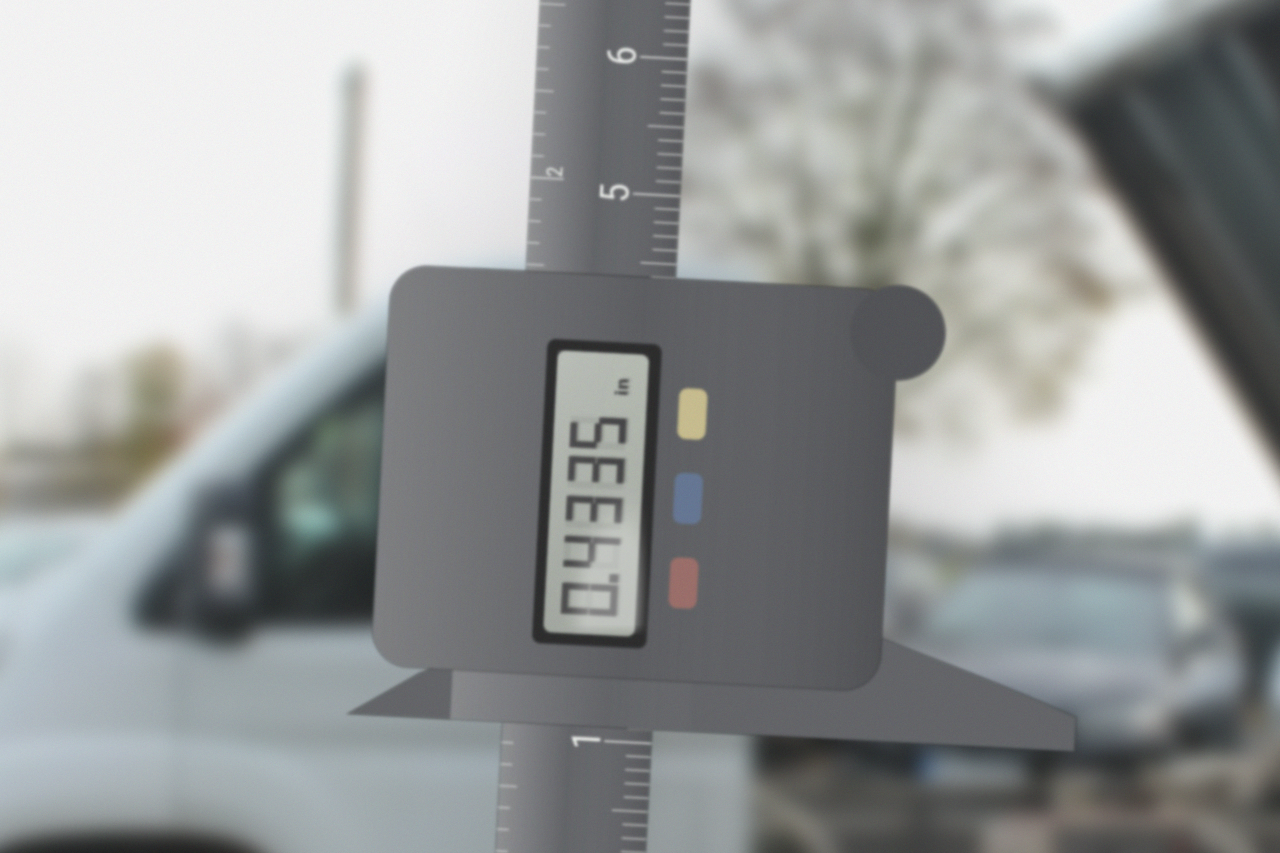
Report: 0.4335 in
